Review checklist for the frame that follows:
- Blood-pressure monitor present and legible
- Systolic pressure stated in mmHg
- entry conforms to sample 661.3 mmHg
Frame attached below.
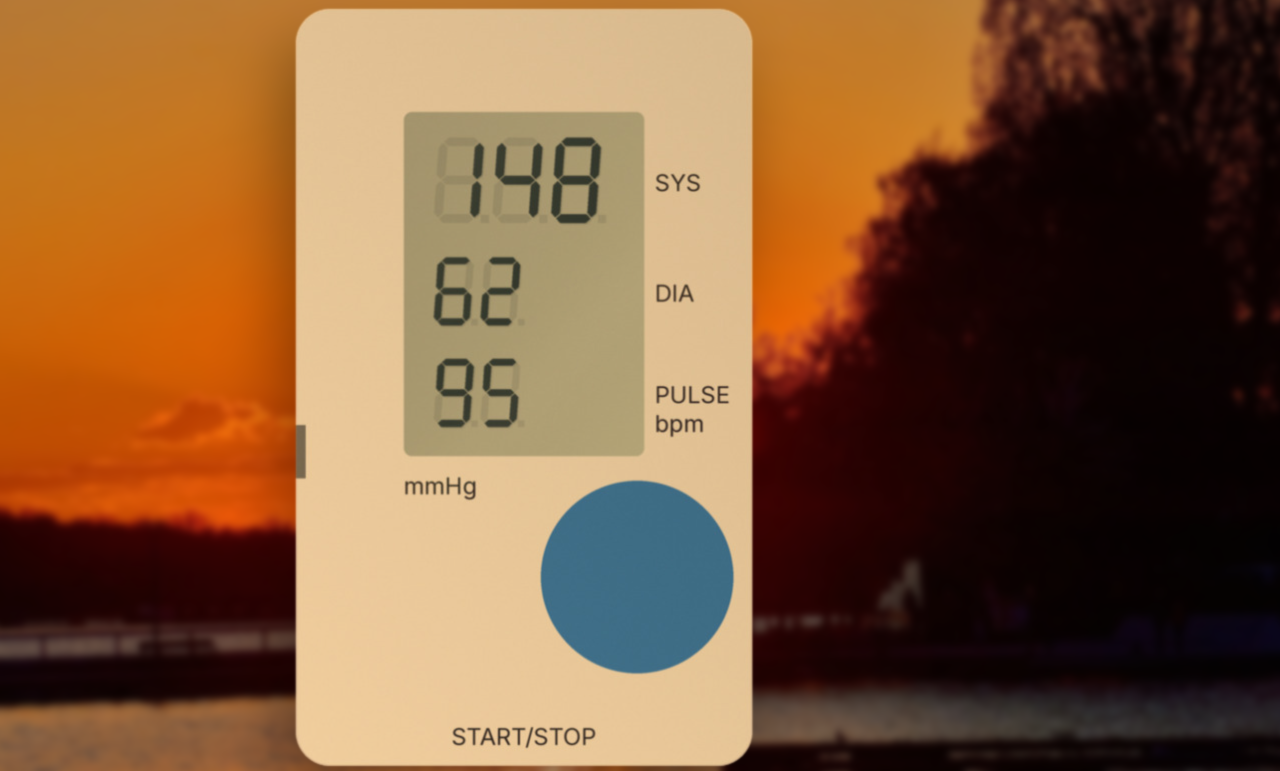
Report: 148 mmHg
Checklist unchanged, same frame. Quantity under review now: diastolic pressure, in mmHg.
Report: 62 mmHg
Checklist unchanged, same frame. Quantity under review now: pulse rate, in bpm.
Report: 95 bpm
